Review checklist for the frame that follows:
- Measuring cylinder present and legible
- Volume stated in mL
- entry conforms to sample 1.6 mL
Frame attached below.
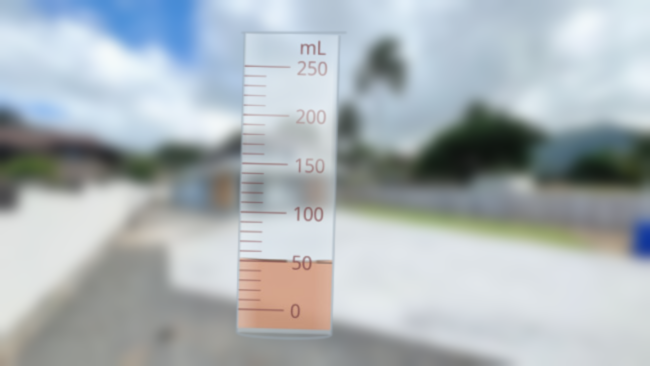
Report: 50 mL
